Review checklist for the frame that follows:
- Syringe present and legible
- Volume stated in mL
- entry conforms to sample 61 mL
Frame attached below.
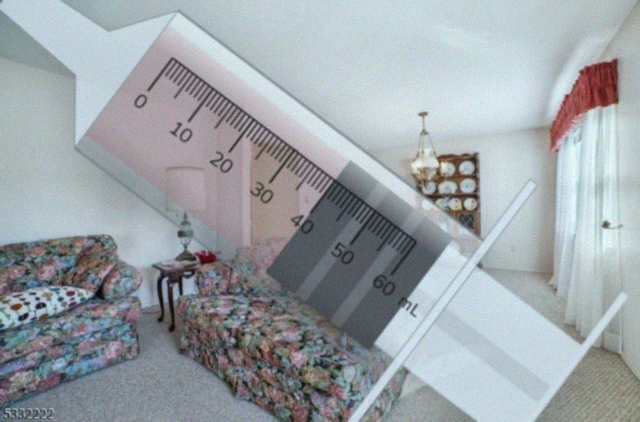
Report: 40 mL
